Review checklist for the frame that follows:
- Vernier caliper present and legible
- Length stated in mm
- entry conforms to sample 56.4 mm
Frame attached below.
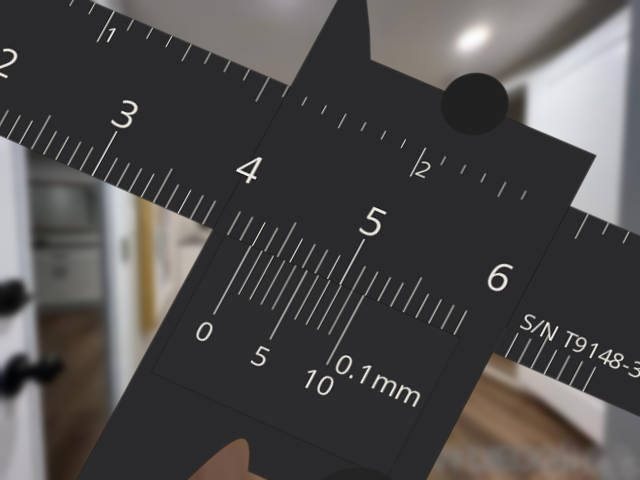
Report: 42.9 mm
